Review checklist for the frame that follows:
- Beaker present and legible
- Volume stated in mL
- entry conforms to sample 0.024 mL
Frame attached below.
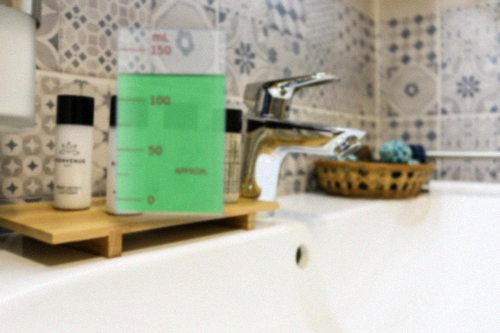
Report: 125 mL
